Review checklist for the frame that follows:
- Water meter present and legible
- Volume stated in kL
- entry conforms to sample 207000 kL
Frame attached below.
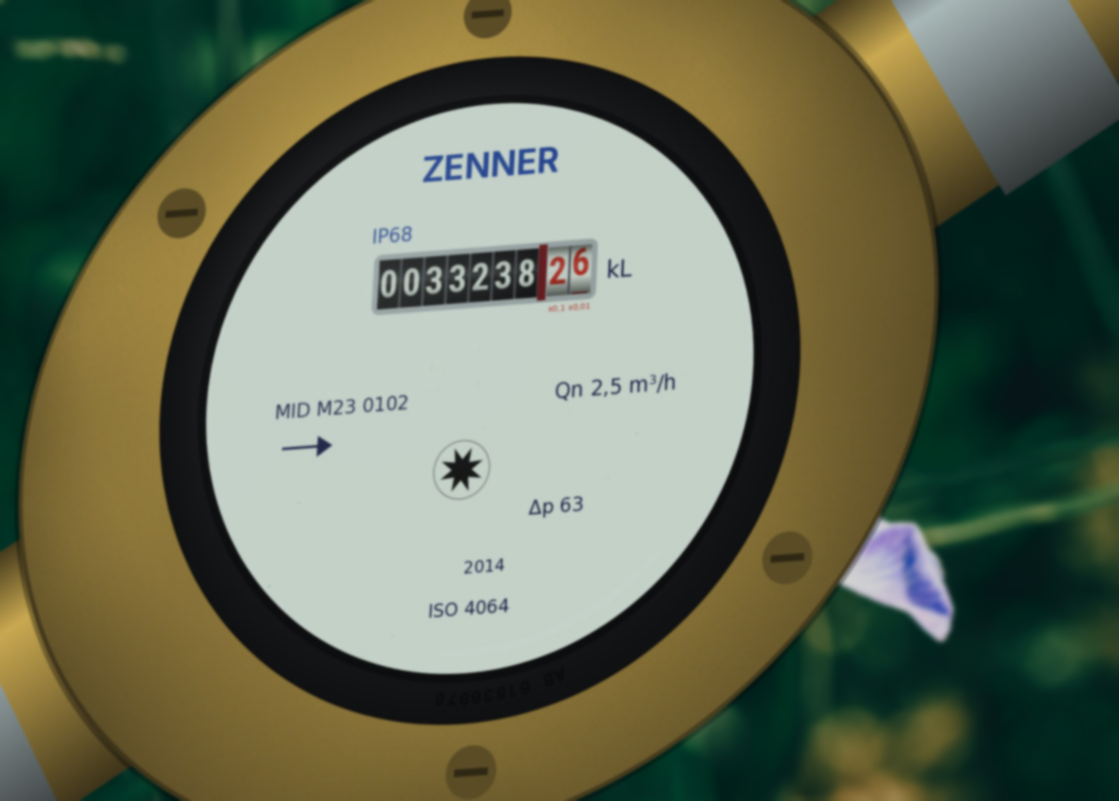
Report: 33238.26 kL
